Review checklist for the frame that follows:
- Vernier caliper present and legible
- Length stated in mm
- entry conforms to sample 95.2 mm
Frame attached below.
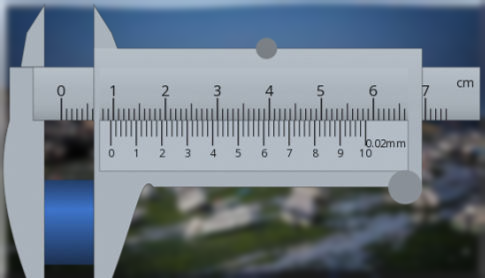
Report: 9.5 mm
